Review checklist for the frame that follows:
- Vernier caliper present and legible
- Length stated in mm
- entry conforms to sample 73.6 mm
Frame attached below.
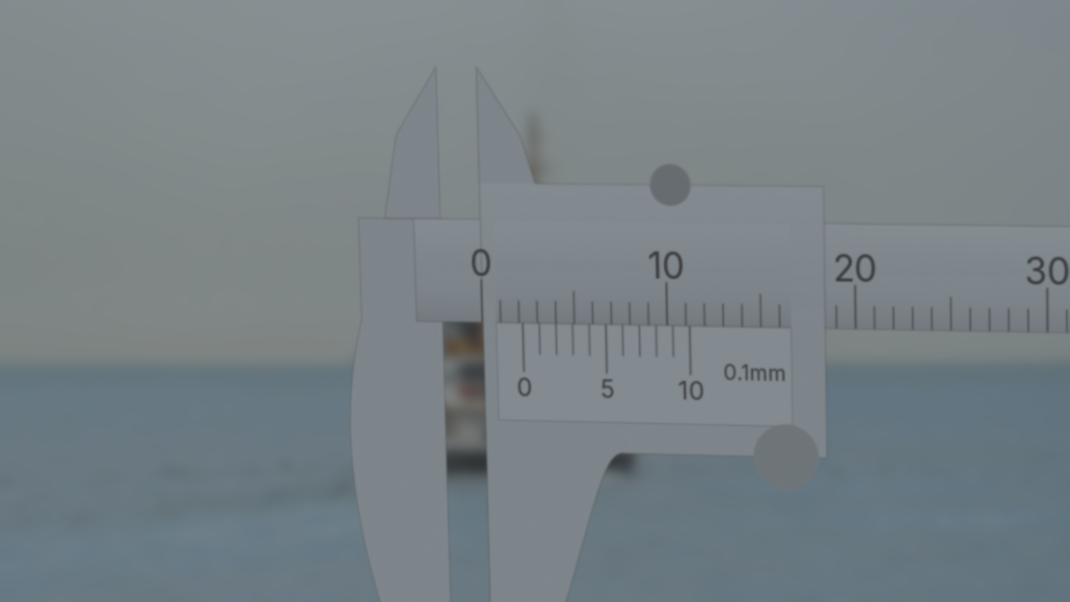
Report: 2.2 mm
